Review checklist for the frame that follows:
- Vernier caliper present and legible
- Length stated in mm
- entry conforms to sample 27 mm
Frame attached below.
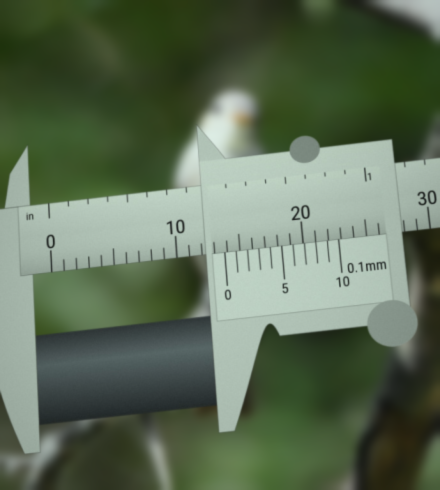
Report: 13.8 mm
